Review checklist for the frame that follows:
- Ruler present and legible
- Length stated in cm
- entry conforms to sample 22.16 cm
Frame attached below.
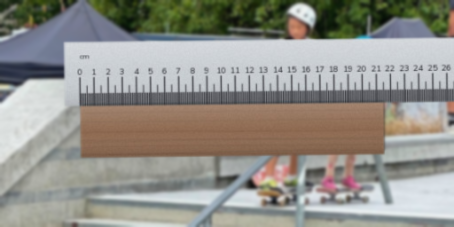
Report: 21.5 cm
